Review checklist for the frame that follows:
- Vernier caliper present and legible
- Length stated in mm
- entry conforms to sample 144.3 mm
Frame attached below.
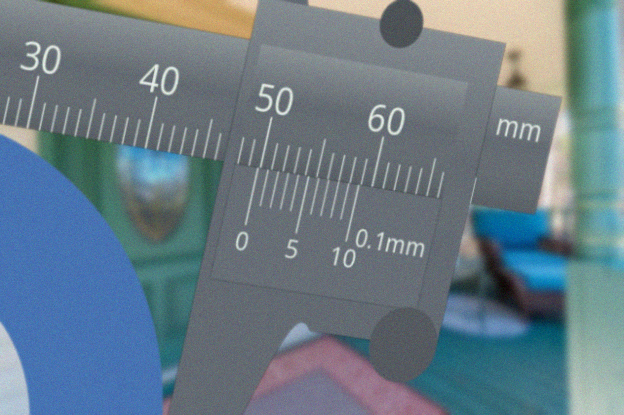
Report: 49.8 mm
